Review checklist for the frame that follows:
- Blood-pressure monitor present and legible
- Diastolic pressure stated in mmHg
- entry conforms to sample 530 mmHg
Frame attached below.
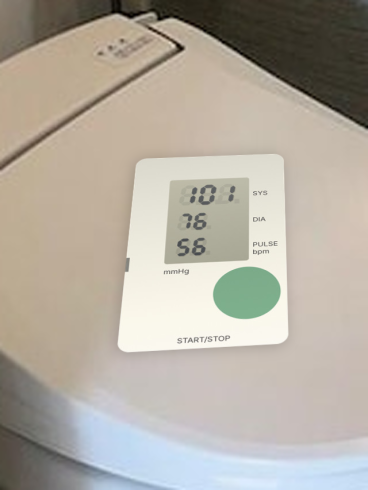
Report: 76 mmHg
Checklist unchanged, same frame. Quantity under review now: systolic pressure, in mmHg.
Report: 101 mmHg
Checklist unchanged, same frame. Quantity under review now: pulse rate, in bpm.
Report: 56 bpm
